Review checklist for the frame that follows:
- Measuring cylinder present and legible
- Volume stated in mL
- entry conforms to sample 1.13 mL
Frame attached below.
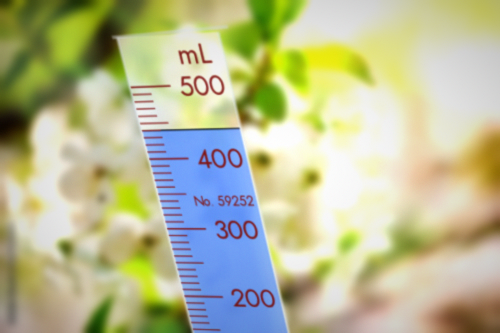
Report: 440 mL
